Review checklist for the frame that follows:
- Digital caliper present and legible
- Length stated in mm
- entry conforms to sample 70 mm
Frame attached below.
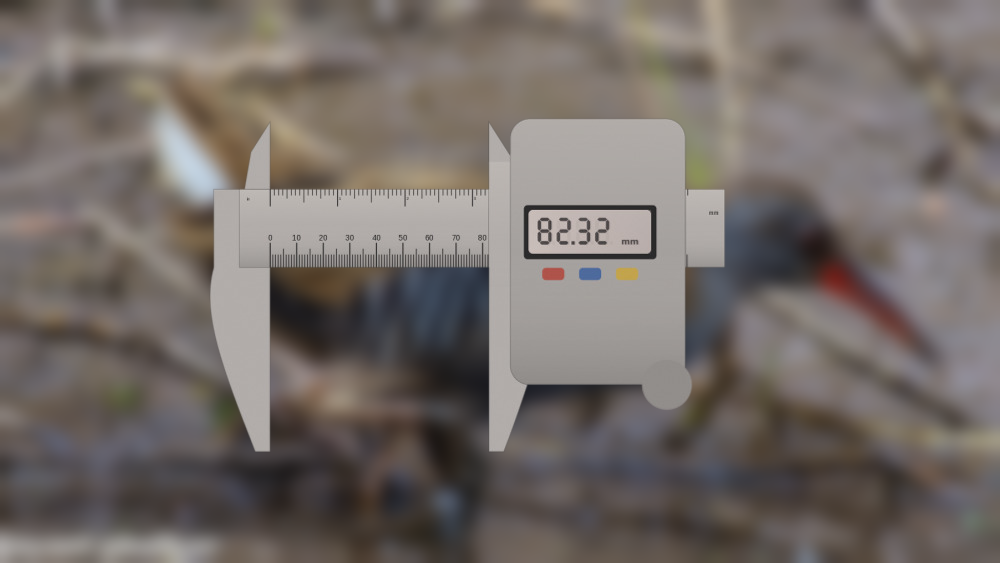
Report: 82.32 mm
